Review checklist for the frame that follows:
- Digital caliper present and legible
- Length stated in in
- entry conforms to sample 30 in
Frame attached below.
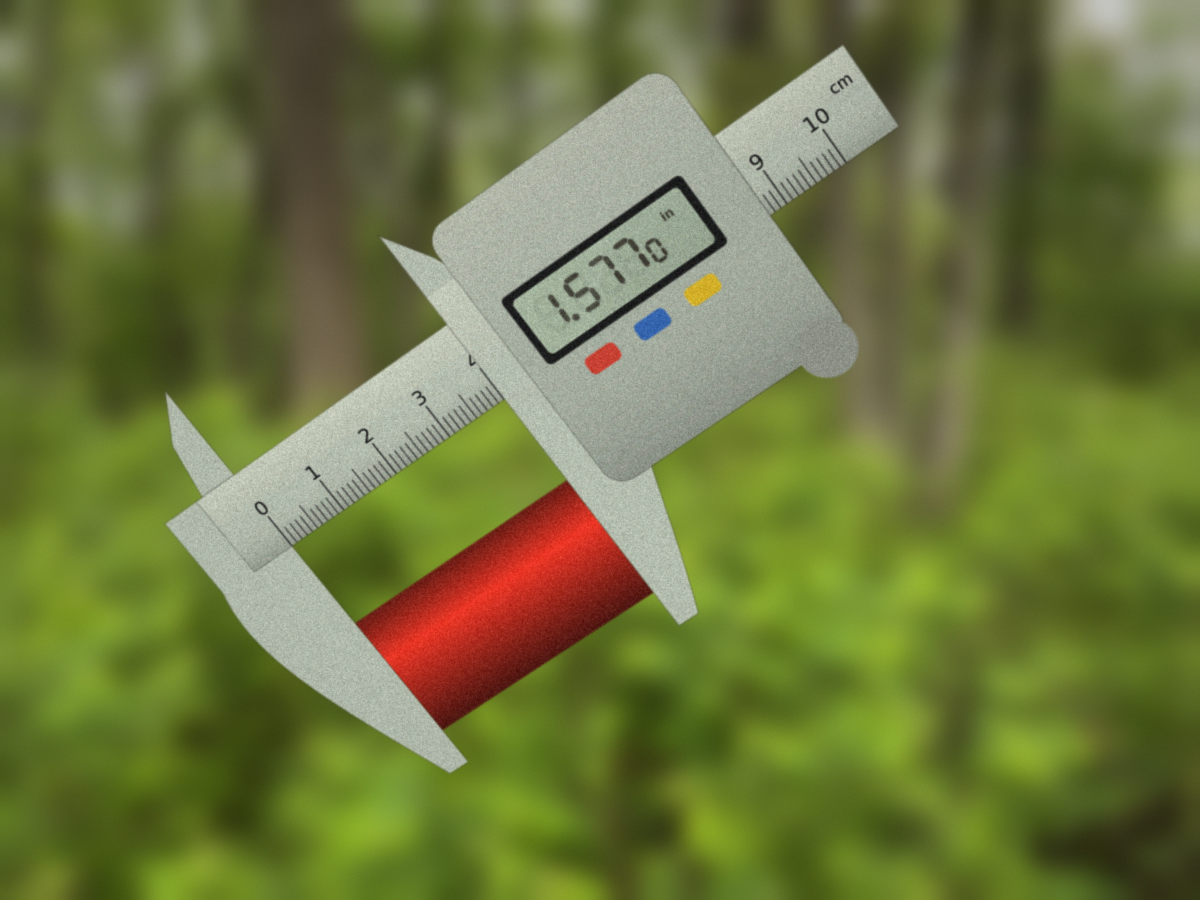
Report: 1.5770 in
